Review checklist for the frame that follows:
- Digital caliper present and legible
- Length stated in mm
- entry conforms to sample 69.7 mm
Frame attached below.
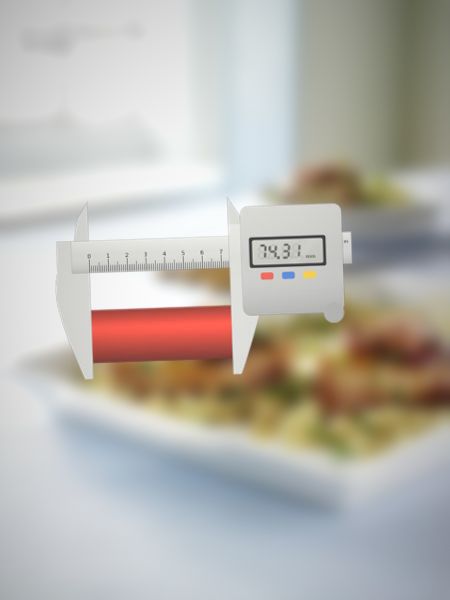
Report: 74.31 mm
